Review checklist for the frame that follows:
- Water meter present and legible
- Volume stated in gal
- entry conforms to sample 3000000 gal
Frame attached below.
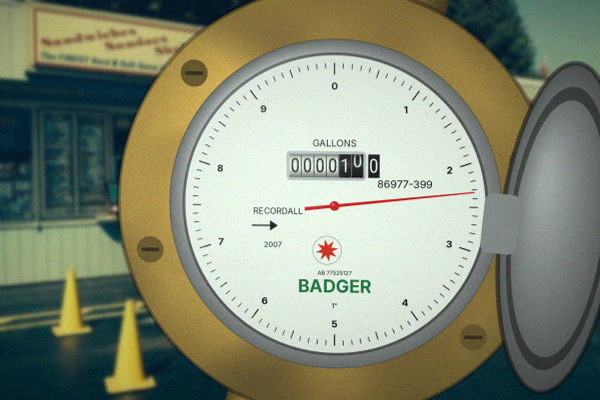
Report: 102.3 gal
